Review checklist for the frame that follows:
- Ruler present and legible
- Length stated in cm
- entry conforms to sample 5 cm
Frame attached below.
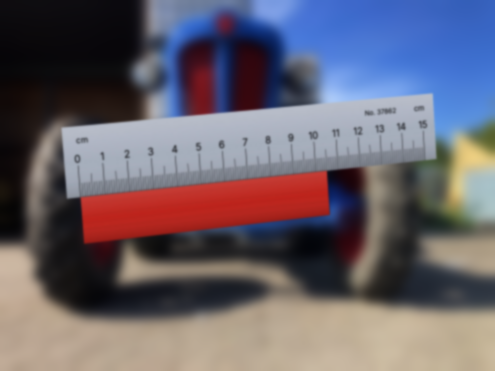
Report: 10.5 cm
